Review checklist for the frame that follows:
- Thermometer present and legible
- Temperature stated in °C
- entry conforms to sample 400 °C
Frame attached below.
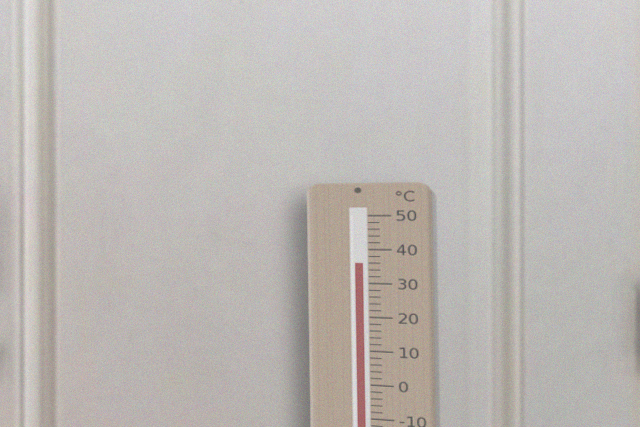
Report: 36 °C
